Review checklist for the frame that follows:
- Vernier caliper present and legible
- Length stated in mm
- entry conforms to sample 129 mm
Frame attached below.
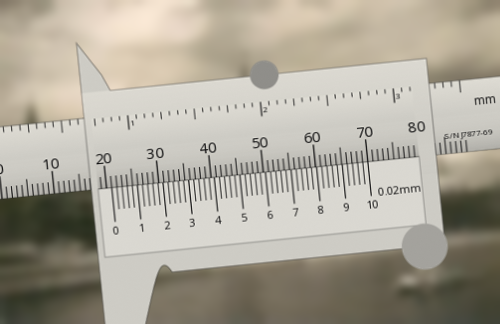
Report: 21.0 mm
